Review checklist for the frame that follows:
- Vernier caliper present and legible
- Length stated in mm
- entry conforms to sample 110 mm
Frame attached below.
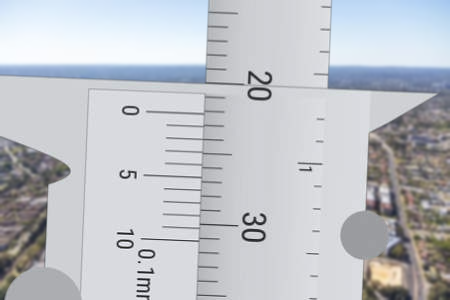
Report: 22.2 mm
